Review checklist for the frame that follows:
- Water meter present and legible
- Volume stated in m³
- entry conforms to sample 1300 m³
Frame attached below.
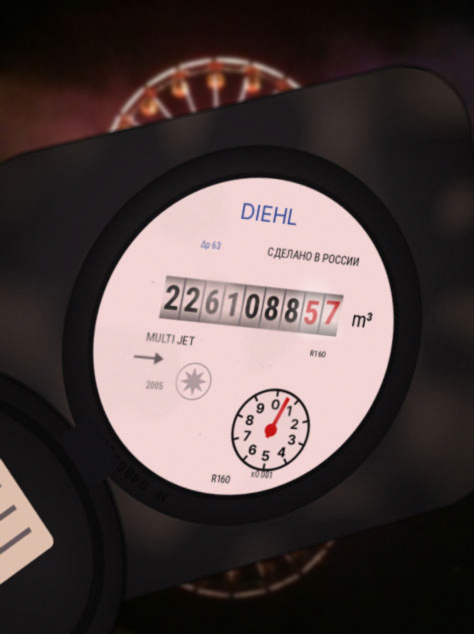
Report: 2261088.570 m³
